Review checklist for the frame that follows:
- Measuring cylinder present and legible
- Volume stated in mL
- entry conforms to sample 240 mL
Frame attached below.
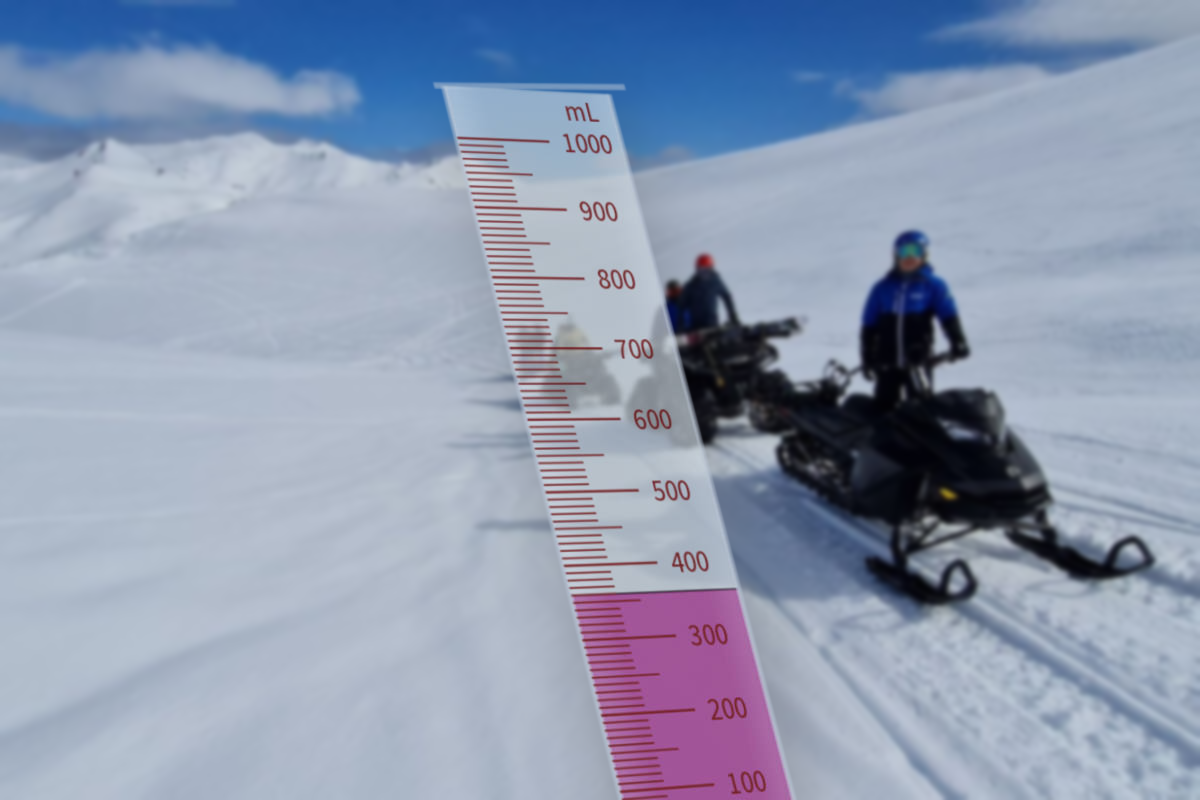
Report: 360 mL
